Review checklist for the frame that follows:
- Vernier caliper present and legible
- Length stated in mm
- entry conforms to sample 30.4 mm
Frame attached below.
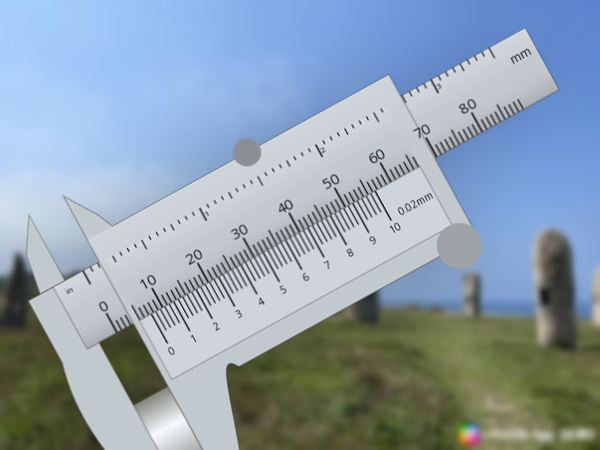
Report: 7.5 mm
